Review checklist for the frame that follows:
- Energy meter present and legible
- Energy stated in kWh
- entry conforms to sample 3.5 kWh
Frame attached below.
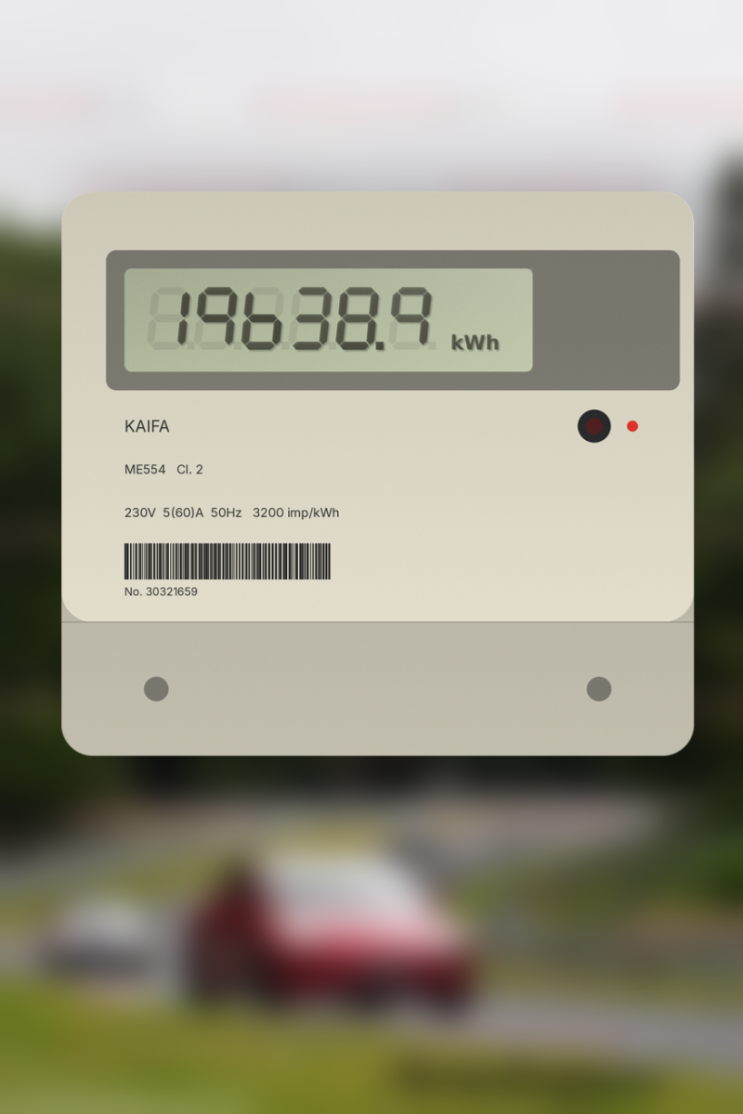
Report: 19638.9 kWh
